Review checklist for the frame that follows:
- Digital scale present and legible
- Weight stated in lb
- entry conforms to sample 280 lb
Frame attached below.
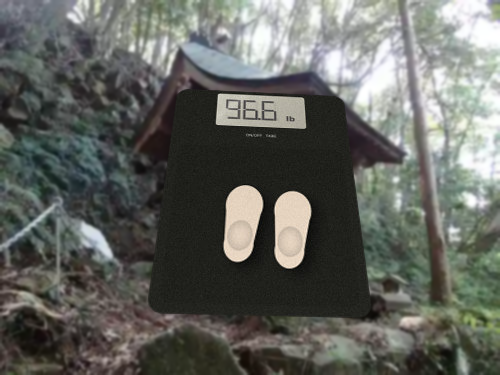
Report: 96.6 lb
